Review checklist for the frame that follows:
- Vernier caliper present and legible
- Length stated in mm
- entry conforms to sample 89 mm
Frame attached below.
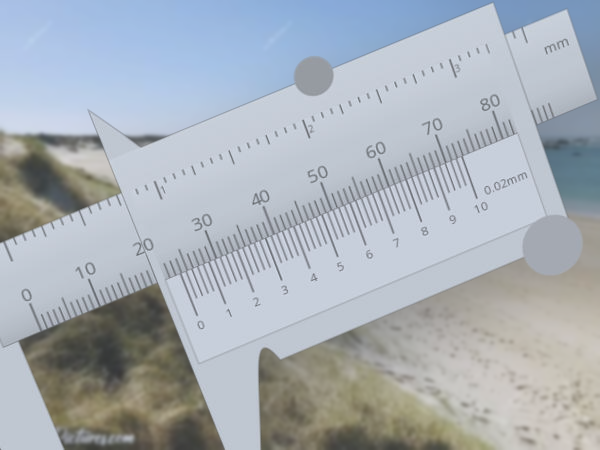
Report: 23.8 mm
